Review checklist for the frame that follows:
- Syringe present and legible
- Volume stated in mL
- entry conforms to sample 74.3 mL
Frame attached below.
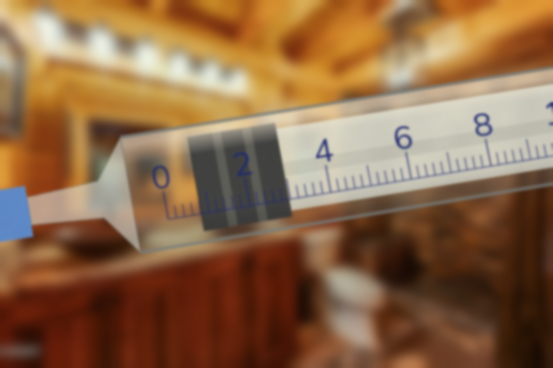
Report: 0.8 mL
